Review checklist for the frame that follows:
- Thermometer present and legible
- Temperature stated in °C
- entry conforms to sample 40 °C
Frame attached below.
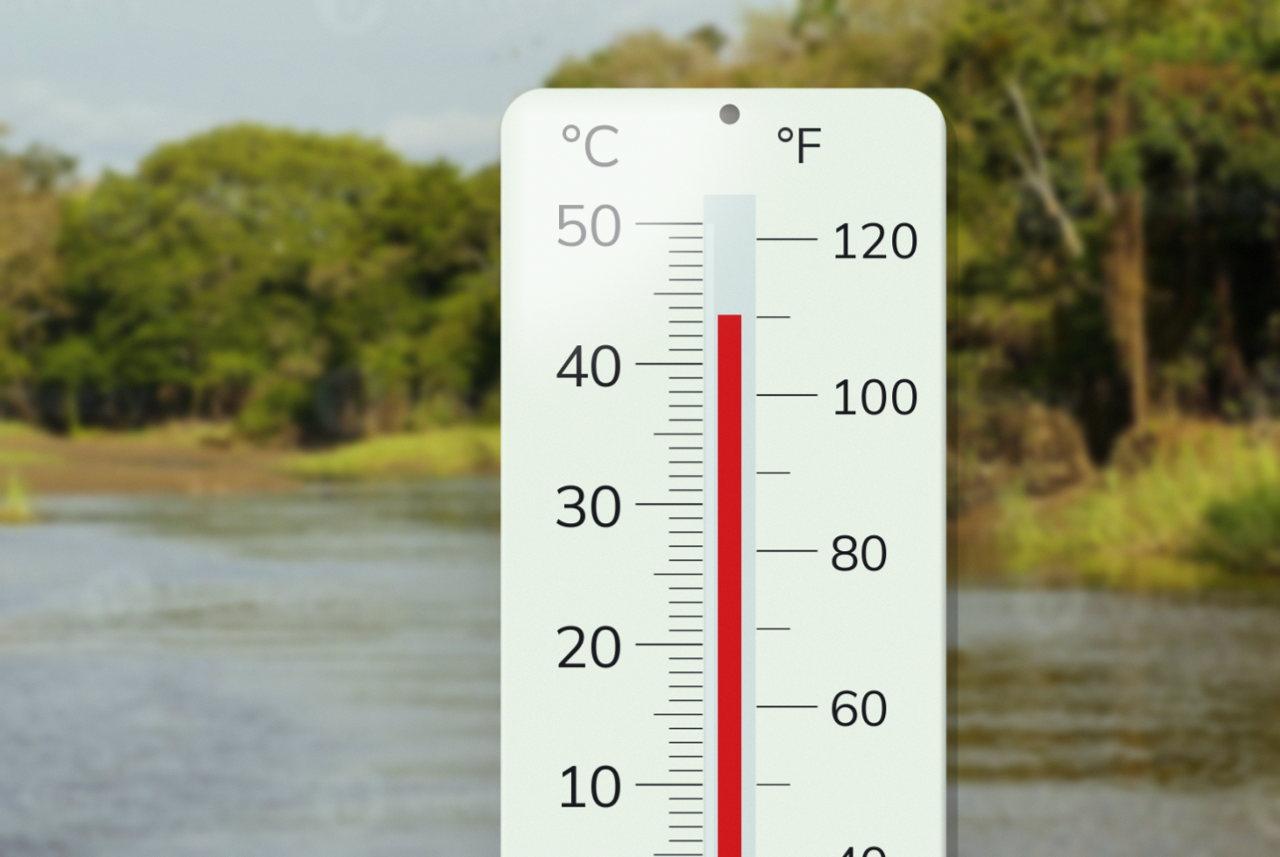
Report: 43.5 °C
